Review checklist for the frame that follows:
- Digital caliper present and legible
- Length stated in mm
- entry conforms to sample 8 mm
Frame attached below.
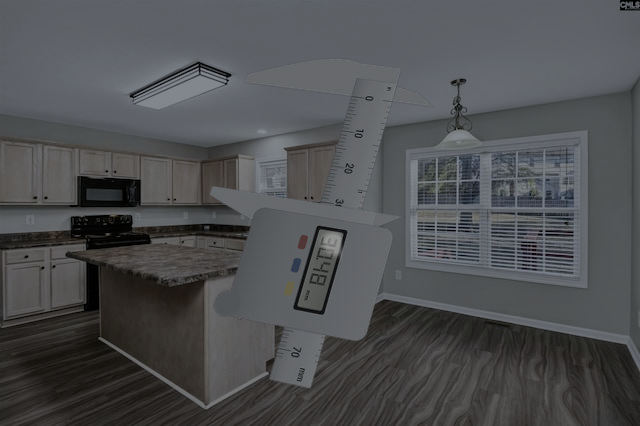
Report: 30.48 mm
